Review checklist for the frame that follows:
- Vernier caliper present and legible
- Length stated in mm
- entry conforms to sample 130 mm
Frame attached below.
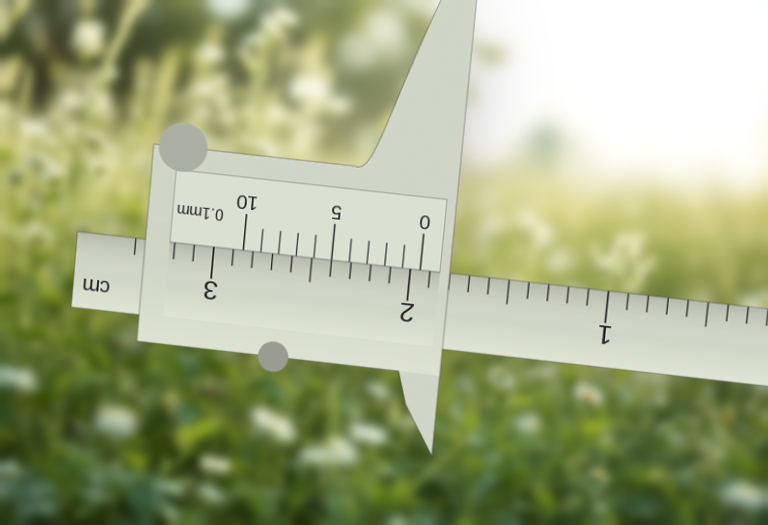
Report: 19.5 mm
